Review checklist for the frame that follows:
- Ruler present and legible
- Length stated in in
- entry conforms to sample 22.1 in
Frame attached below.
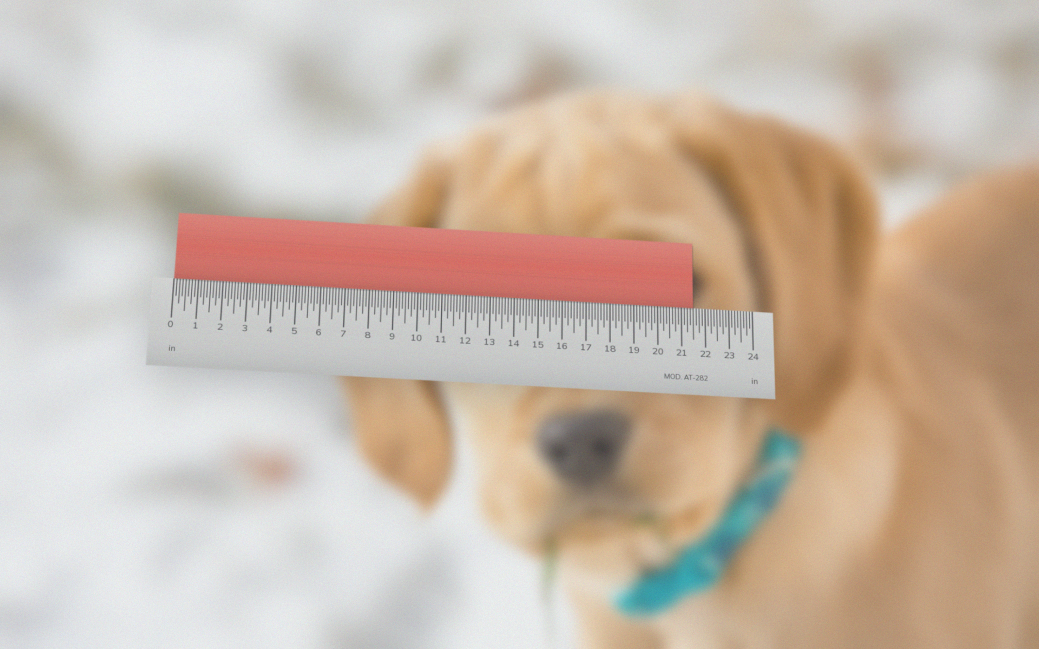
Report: 21.5 in
